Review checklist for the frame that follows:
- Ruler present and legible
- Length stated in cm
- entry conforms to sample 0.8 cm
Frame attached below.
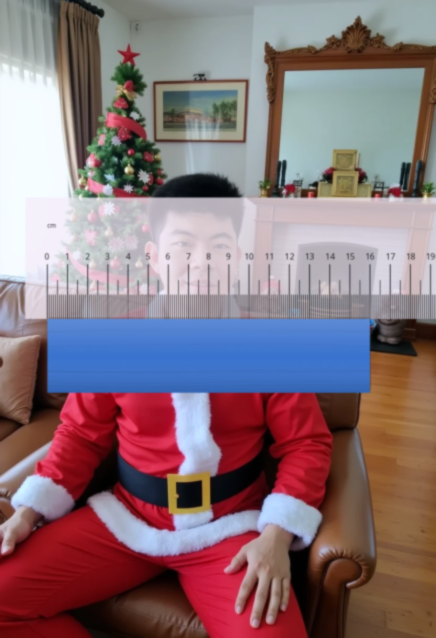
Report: 16 cm
